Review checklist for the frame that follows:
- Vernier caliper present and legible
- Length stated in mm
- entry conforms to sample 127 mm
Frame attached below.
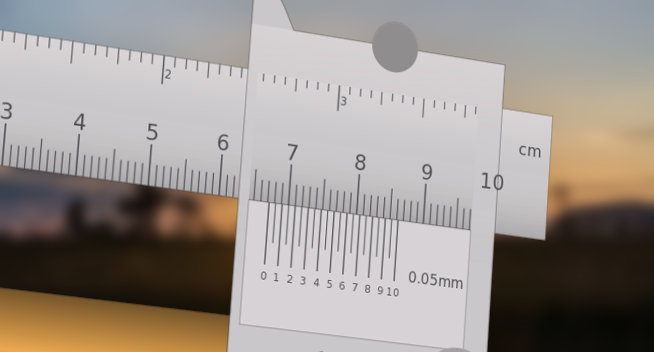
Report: 67.2 mm
